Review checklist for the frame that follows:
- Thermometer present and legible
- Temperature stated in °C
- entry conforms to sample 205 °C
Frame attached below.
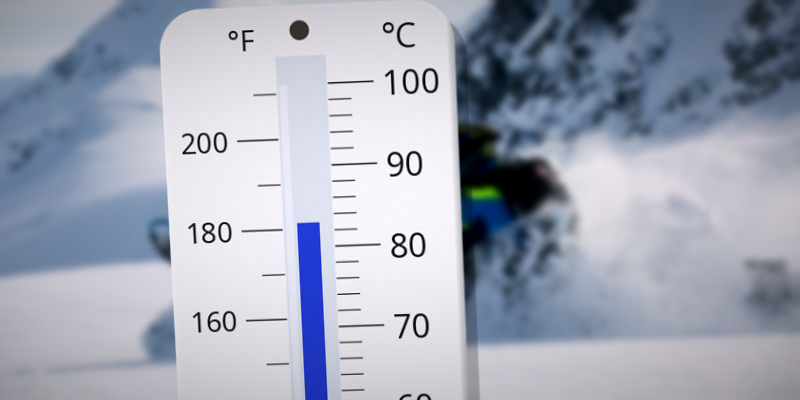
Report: 83 °C
